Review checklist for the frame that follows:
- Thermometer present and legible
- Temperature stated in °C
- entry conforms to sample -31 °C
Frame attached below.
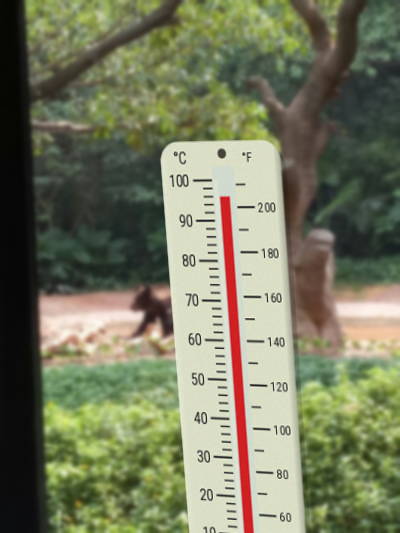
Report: 96 °C
